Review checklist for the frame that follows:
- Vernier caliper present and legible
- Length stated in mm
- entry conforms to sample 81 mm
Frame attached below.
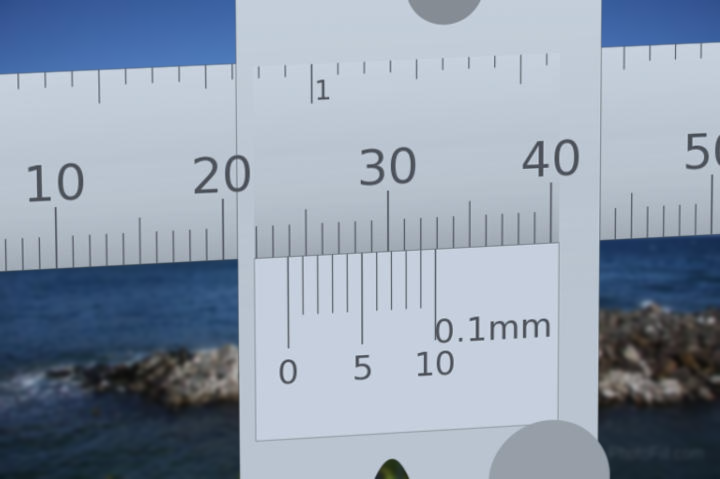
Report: 23.9 mm
